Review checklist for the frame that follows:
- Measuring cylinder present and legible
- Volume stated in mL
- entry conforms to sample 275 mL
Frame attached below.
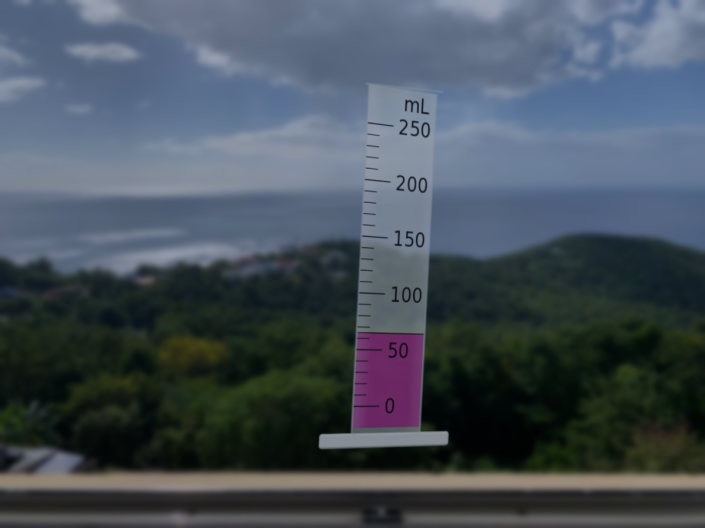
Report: 65 mL
